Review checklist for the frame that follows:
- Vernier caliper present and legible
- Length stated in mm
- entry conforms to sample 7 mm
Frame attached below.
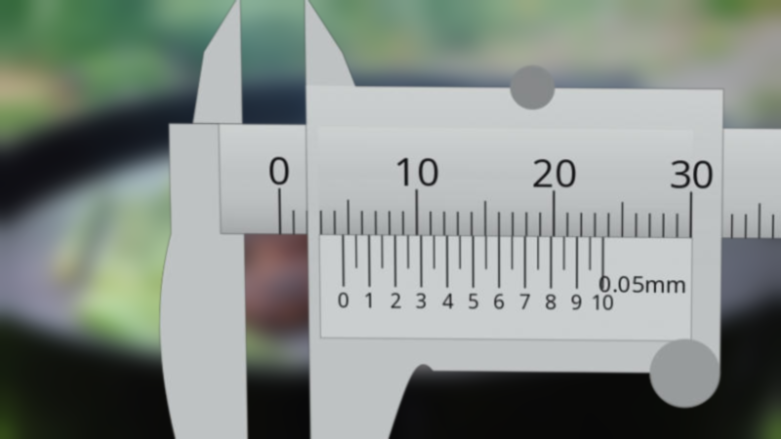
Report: 4.6 mm
